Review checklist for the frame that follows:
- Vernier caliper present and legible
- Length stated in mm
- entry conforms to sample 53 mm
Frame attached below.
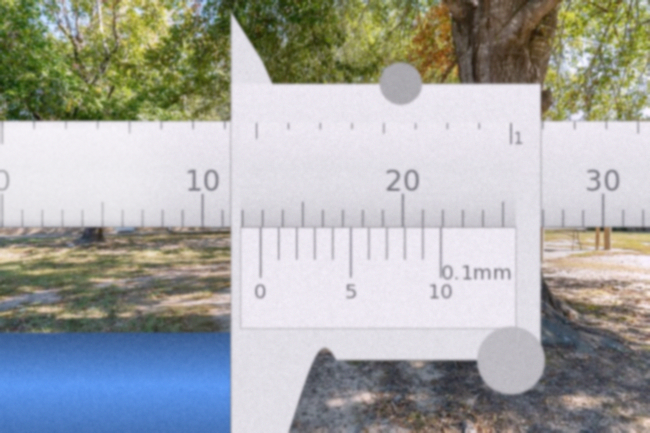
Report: 12.9 mm
